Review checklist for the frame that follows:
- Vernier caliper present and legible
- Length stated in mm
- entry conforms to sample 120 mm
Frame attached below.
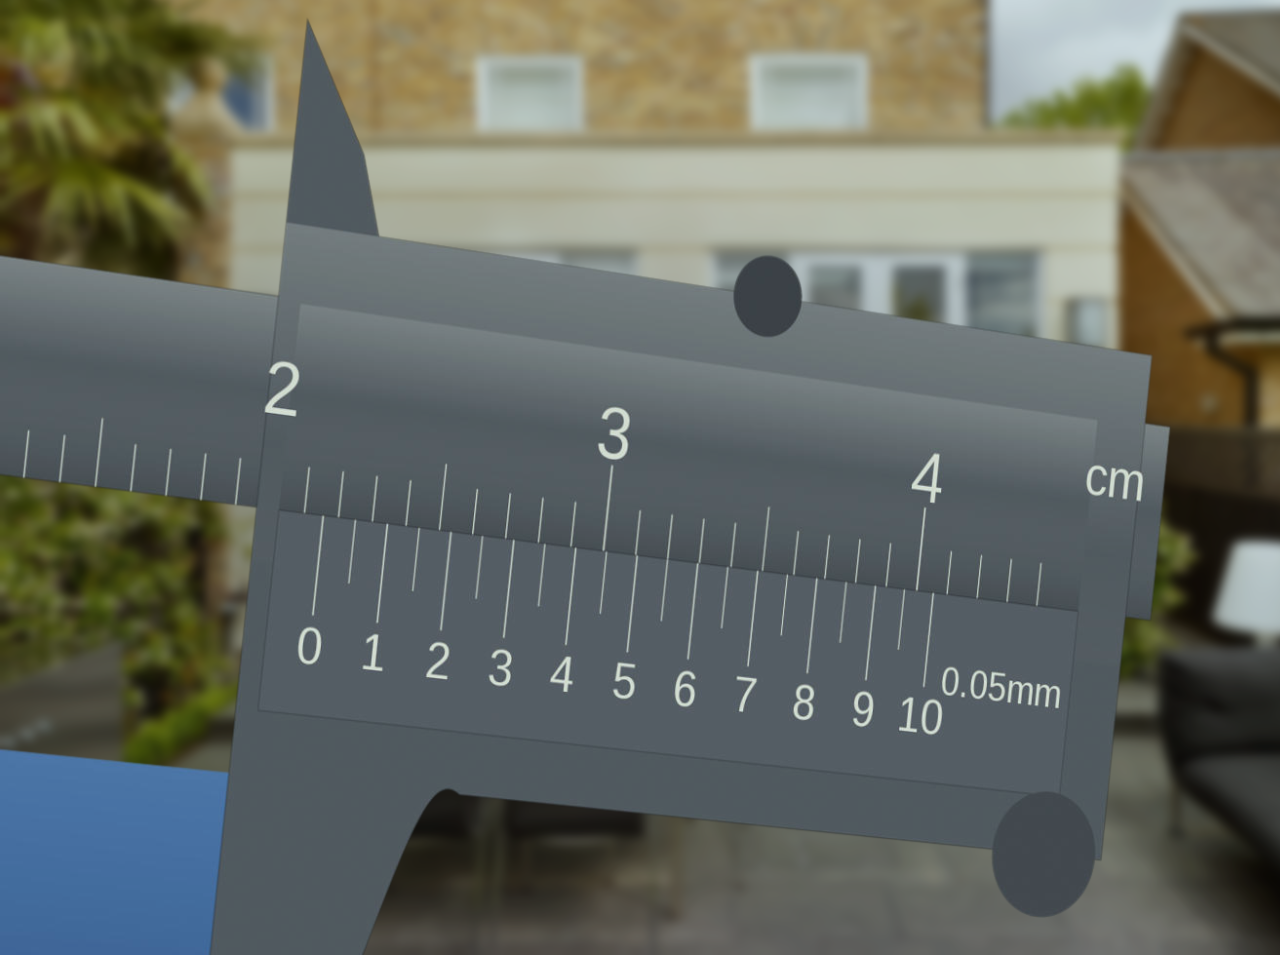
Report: 21.55 mm
